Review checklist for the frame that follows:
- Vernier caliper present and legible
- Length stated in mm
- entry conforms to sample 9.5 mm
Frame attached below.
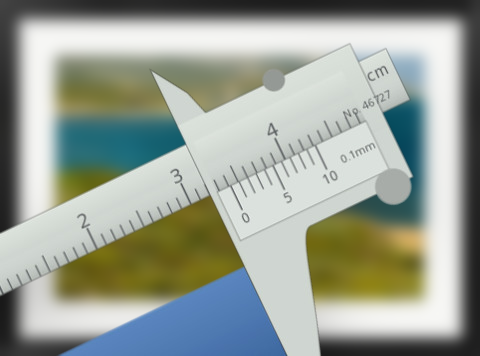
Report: 34.2 mm
